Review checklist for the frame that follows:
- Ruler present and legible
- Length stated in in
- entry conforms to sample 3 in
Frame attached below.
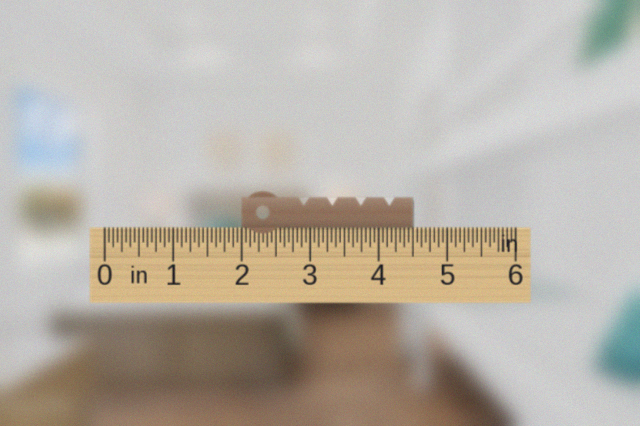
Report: 2.5 in
